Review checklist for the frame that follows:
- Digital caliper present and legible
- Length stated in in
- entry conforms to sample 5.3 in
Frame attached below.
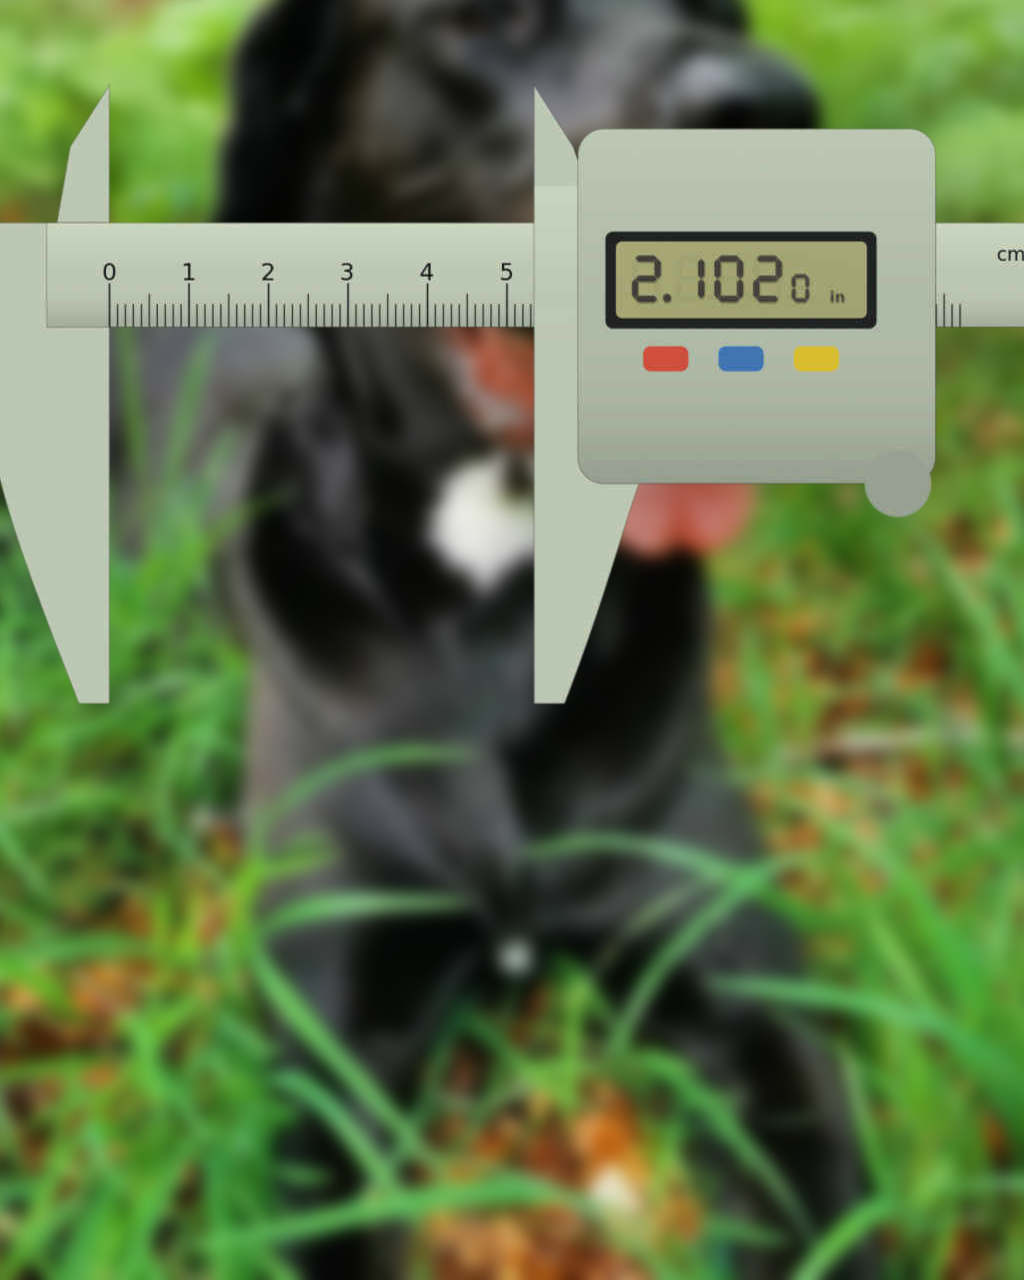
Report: 2.1020 in
